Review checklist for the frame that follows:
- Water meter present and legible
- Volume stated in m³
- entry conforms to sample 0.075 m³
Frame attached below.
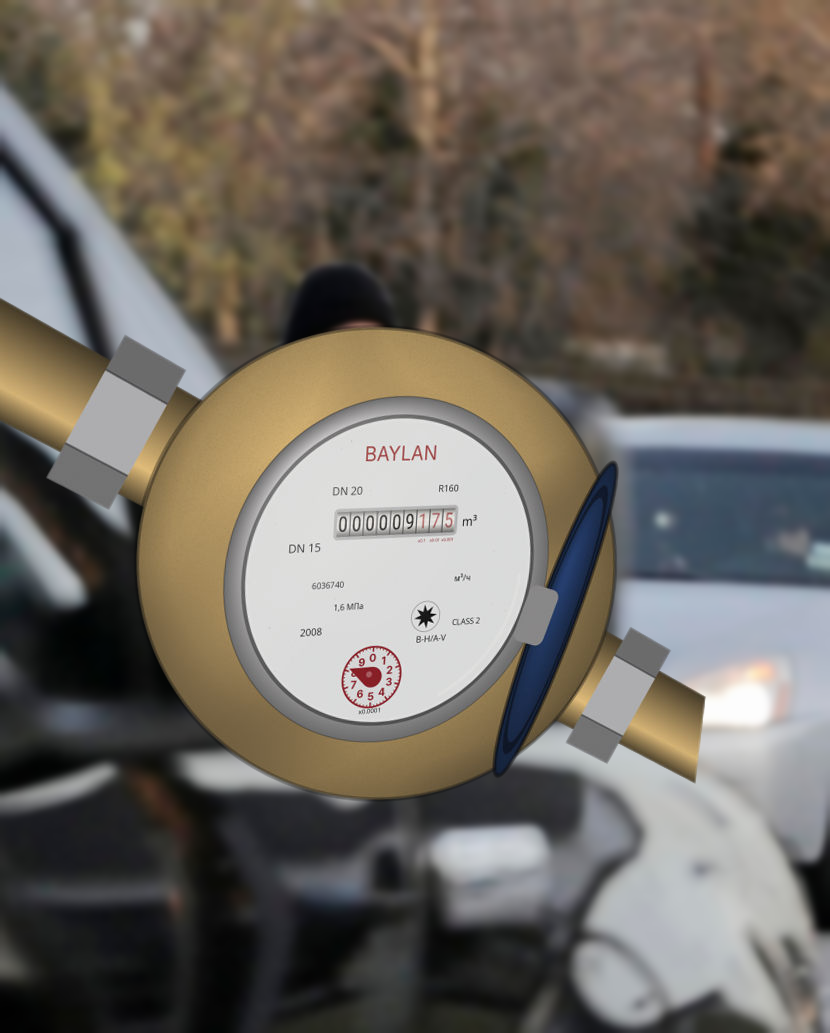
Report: 9.1758 m³
